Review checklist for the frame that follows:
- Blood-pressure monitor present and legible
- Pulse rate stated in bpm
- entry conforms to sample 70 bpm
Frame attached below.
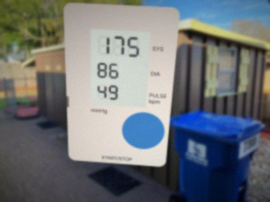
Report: 49 bpm
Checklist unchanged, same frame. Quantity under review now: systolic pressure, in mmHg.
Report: 175 mmHg
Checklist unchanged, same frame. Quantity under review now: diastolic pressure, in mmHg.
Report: 86 mmHg
